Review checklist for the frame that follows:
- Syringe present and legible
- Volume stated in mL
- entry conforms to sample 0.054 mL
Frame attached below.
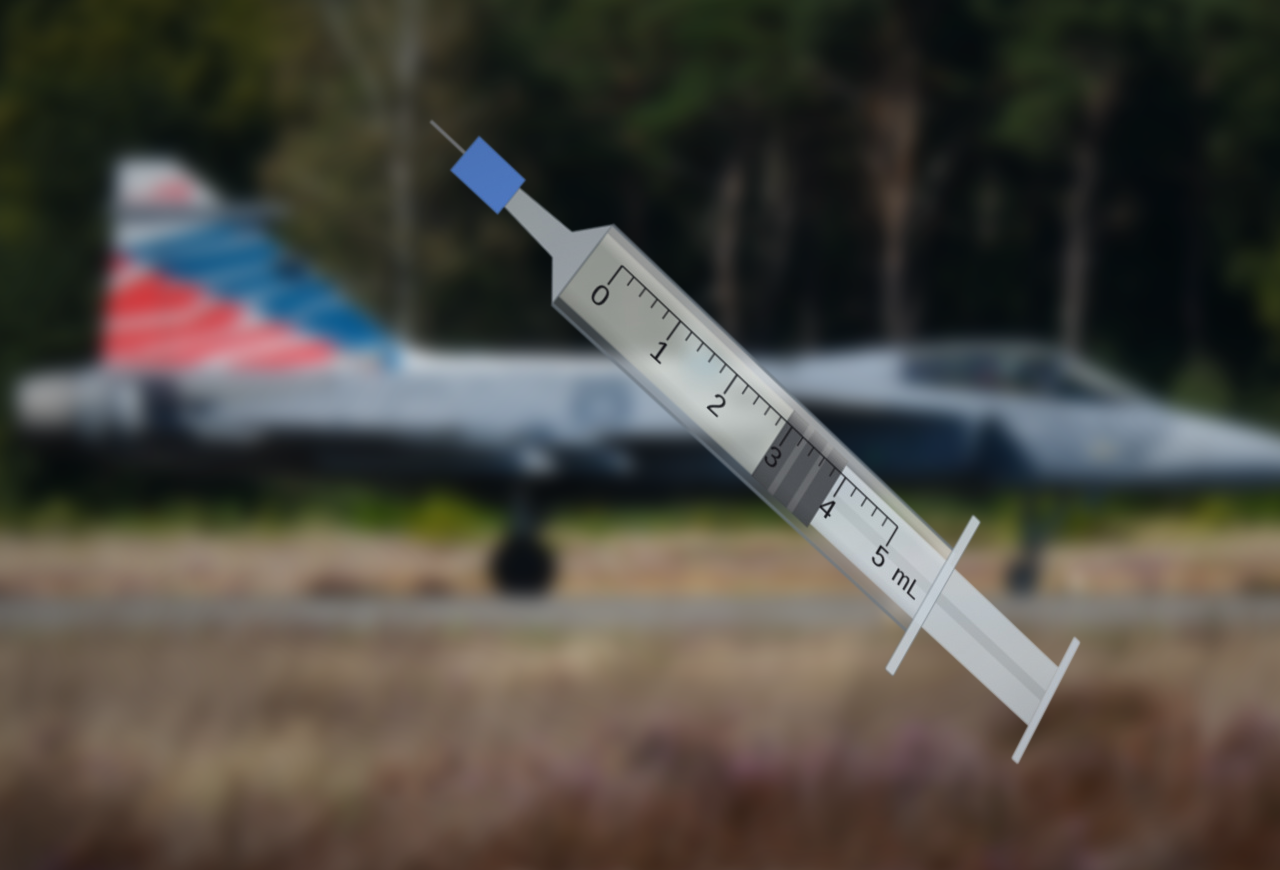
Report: 2.9 mL
